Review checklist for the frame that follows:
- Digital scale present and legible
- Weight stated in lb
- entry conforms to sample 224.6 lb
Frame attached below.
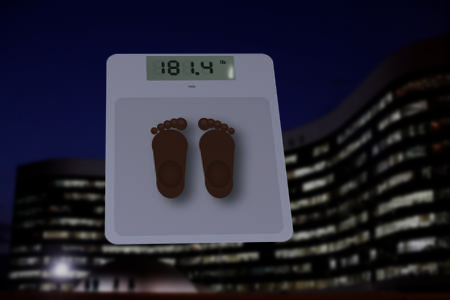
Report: 181.4 lb
